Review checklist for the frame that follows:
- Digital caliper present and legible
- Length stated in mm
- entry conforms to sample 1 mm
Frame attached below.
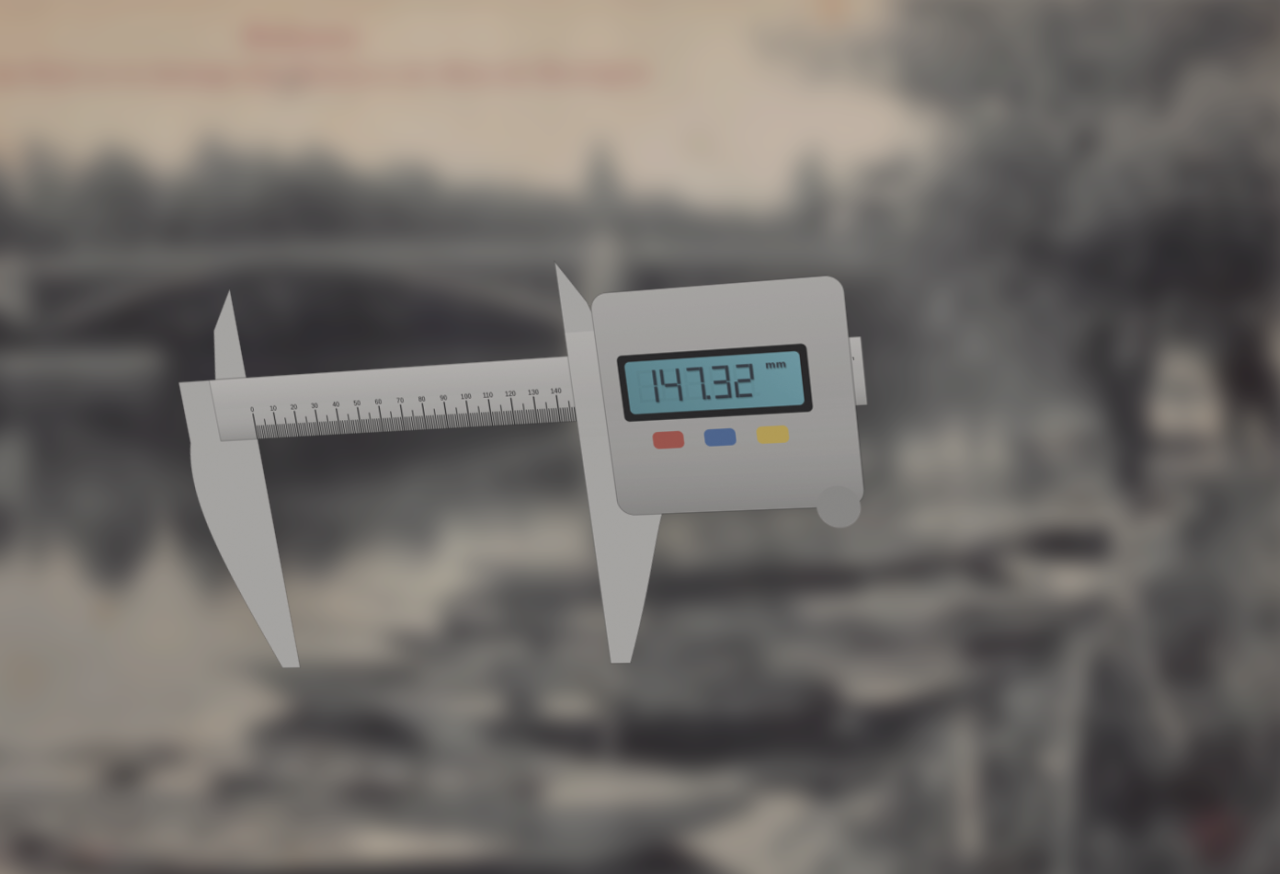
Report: 147.32 mm
